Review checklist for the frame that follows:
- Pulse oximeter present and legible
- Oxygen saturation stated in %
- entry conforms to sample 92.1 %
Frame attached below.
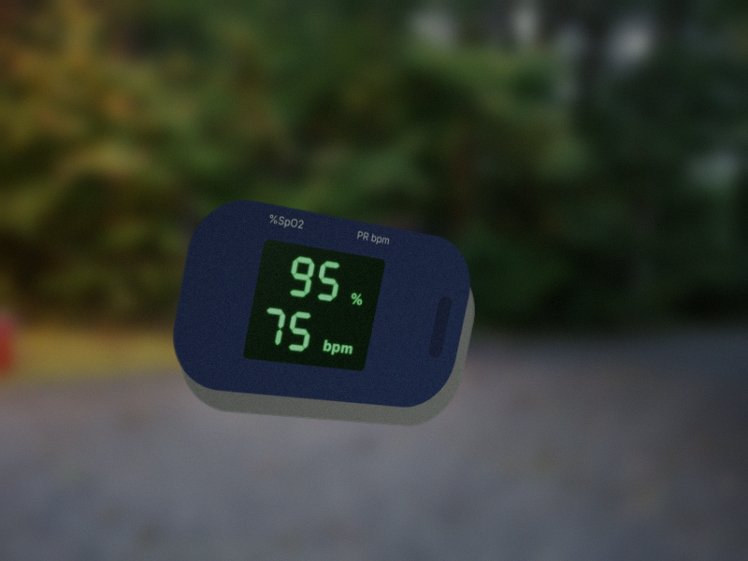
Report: 95 %
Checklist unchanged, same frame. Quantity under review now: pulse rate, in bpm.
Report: 75 bpm
